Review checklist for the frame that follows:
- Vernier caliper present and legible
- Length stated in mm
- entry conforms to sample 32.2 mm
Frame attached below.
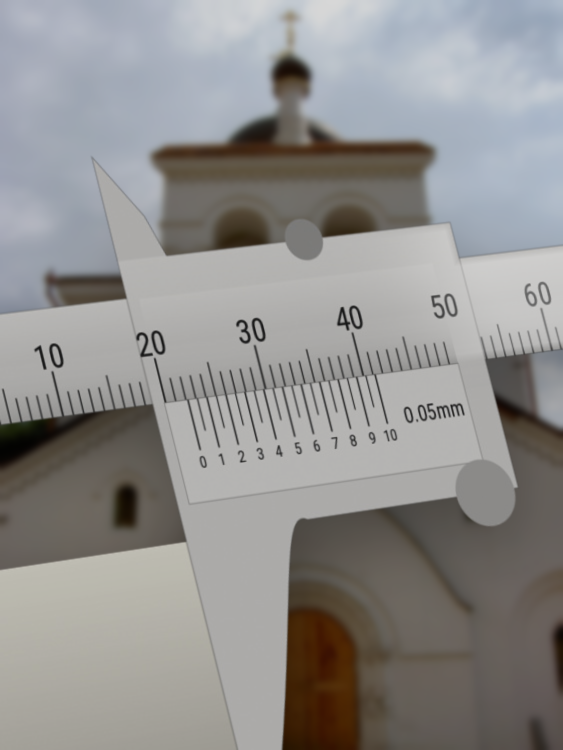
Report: 22.2 mm
